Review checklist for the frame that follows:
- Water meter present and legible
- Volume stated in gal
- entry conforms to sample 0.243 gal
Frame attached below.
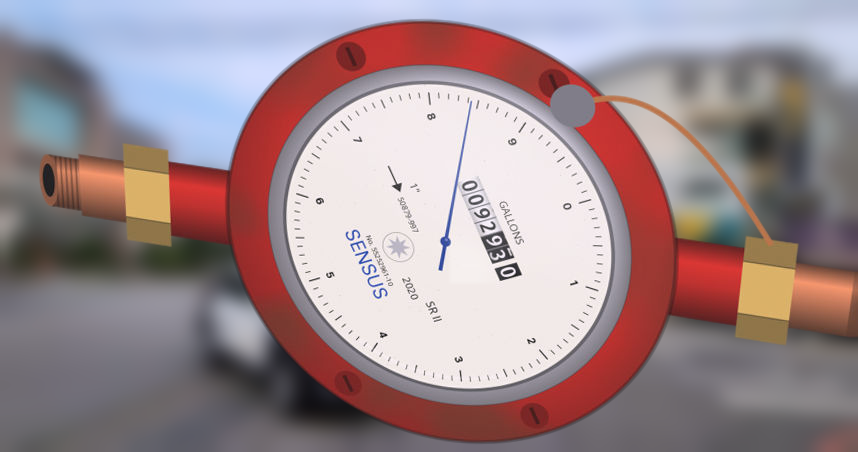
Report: 92928.4 gal
